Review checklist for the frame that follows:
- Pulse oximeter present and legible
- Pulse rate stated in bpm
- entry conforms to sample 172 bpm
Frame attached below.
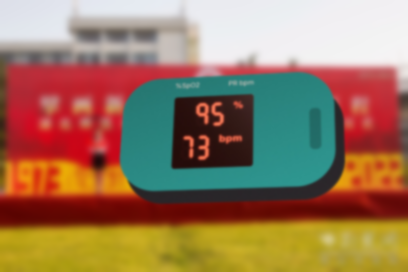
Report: 73 bpm
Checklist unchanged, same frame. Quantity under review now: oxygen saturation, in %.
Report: 95 %
